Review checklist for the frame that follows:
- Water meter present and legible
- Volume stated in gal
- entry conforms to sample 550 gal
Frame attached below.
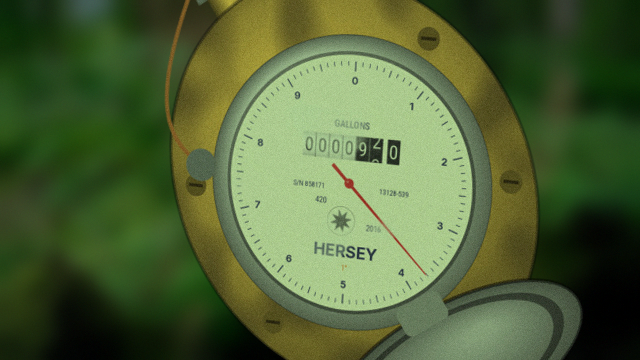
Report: 923.7 gal
